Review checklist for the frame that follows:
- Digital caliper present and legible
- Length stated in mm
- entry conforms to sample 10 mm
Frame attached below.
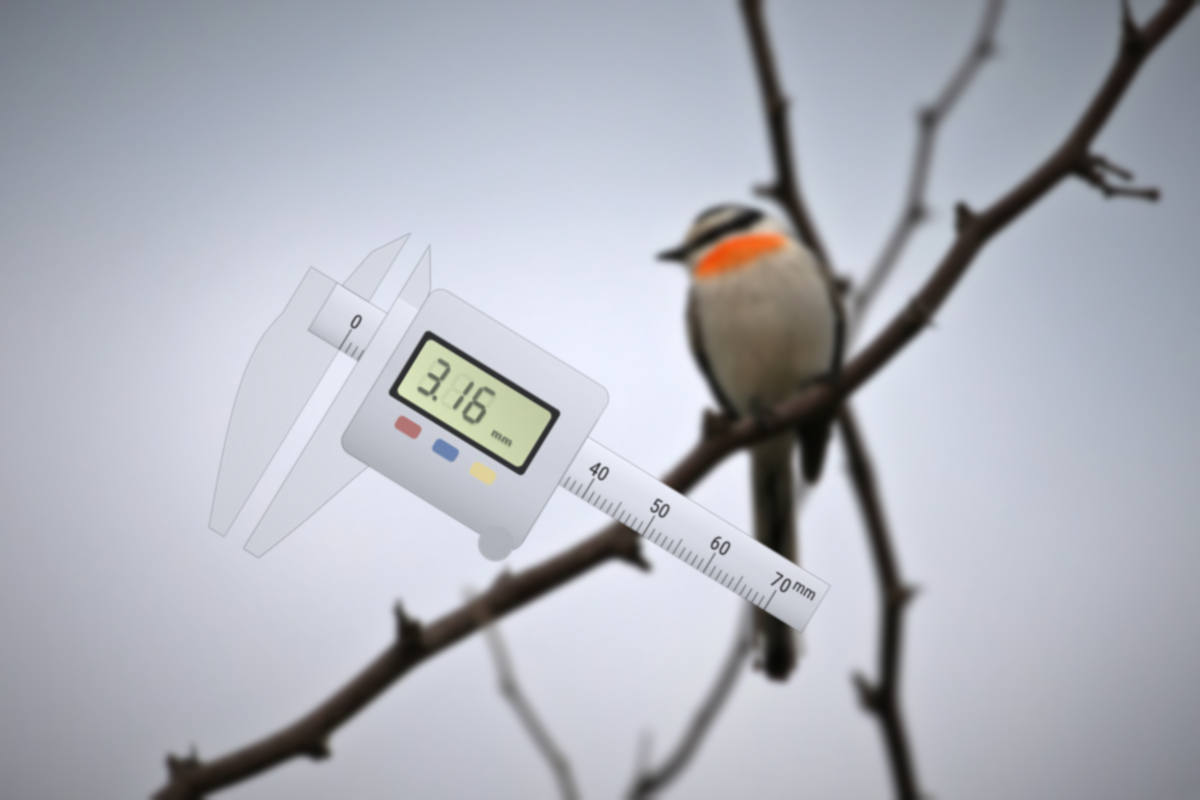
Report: 3.16 mm
